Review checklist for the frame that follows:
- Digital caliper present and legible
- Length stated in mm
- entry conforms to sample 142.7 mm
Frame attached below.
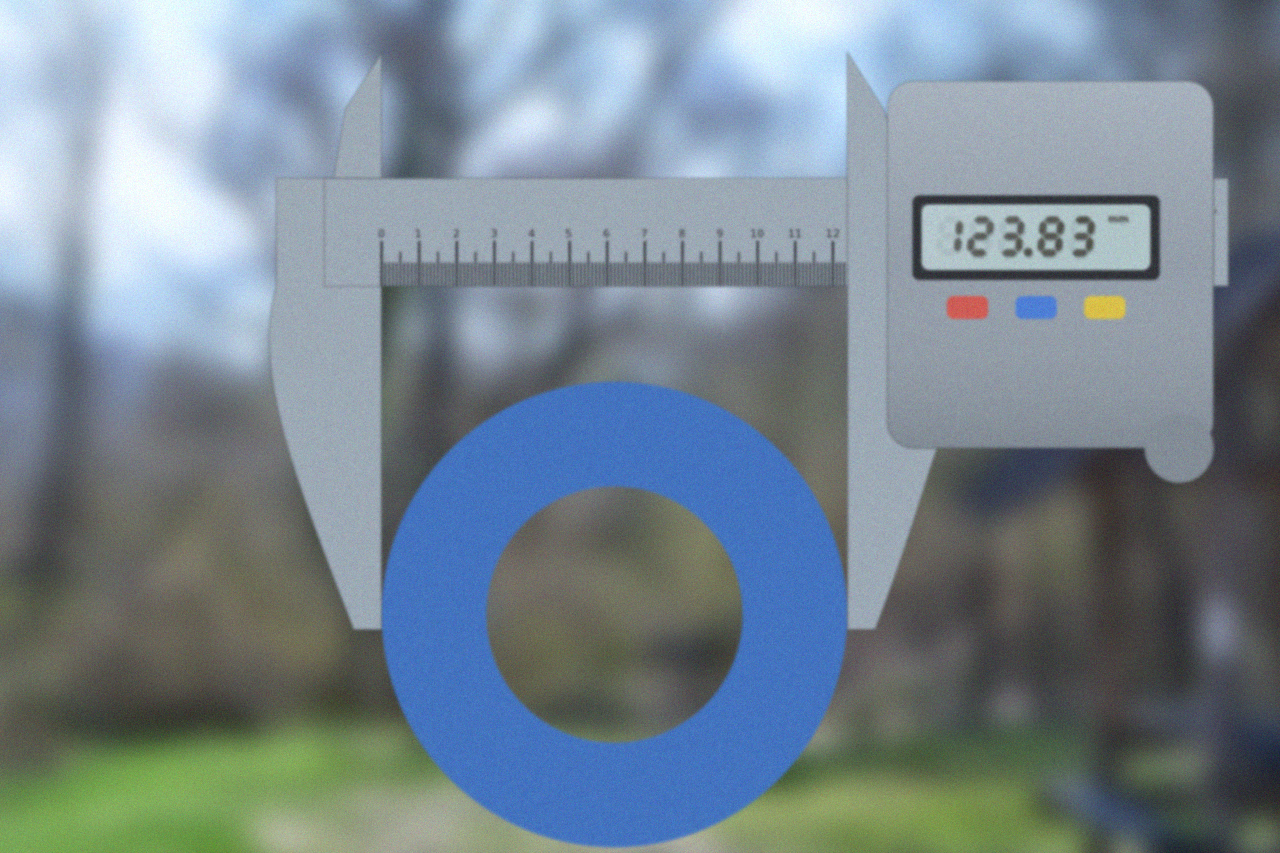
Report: 123.83 mm
